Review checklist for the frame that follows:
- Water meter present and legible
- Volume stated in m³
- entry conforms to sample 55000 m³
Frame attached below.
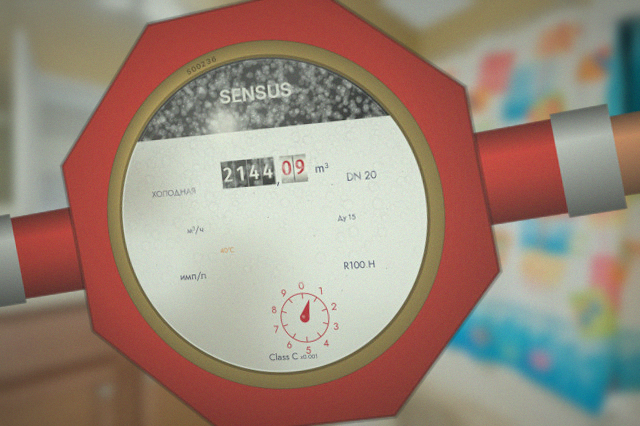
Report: 2144.090 m³
